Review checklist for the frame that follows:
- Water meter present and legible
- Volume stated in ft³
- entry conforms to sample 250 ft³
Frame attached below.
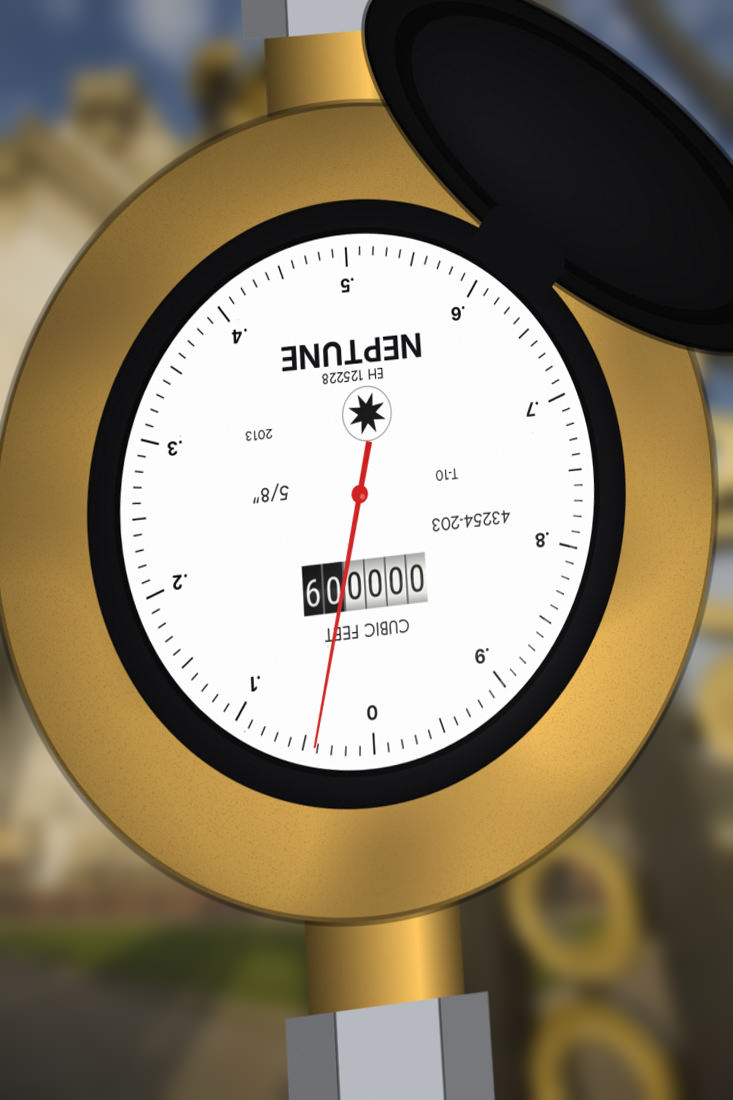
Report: 9.04 ft³
